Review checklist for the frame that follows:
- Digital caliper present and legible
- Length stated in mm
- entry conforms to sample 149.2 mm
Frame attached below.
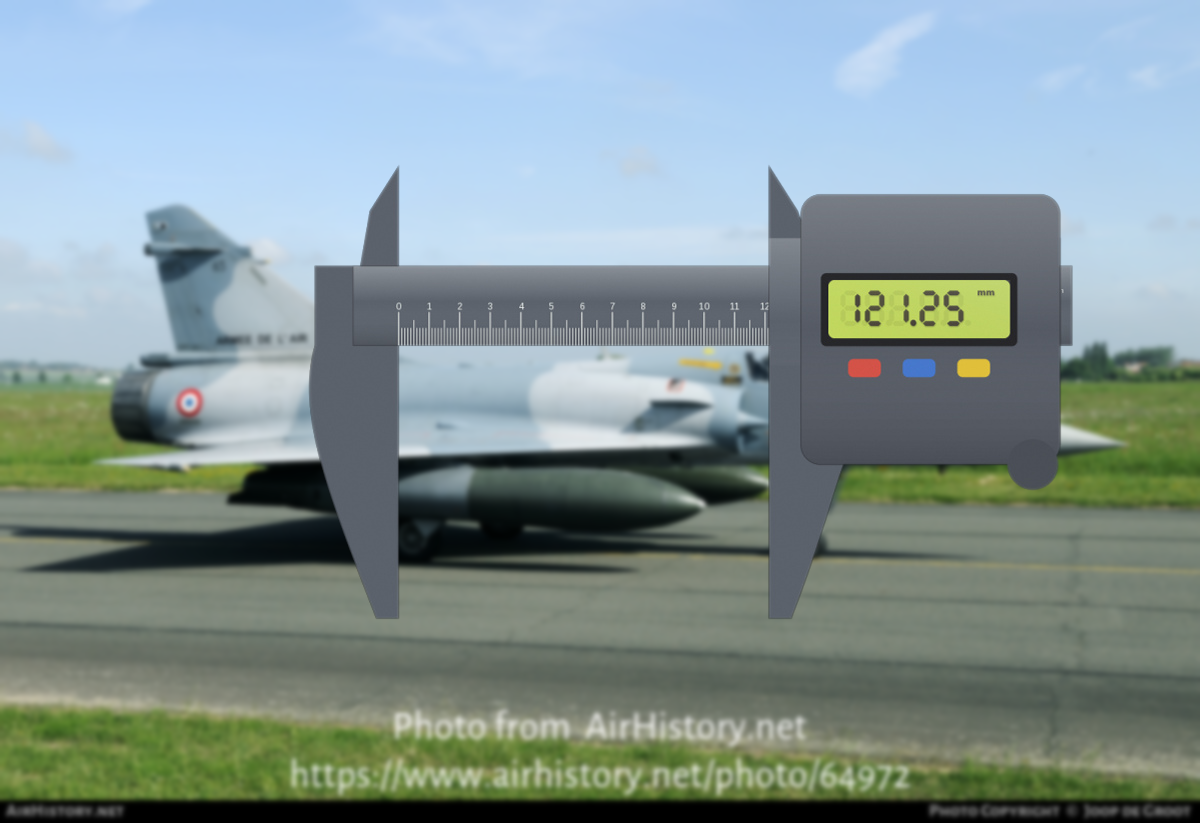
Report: 121.25 mm
